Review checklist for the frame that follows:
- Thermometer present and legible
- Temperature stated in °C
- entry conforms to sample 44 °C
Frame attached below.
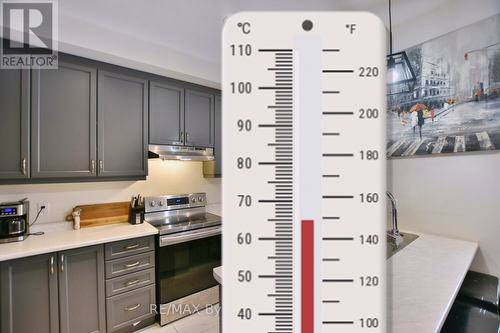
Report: 65 °C
